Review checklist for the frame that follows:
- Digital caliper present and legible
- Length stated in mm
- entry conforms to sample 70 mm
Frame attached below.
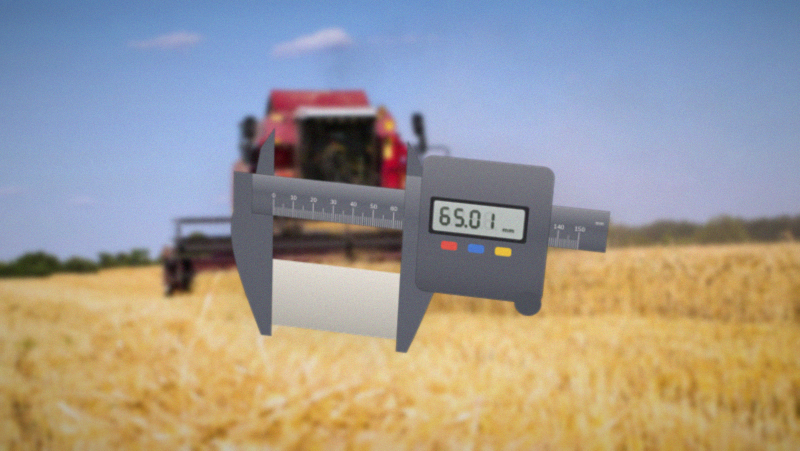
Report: 65.01 mm
